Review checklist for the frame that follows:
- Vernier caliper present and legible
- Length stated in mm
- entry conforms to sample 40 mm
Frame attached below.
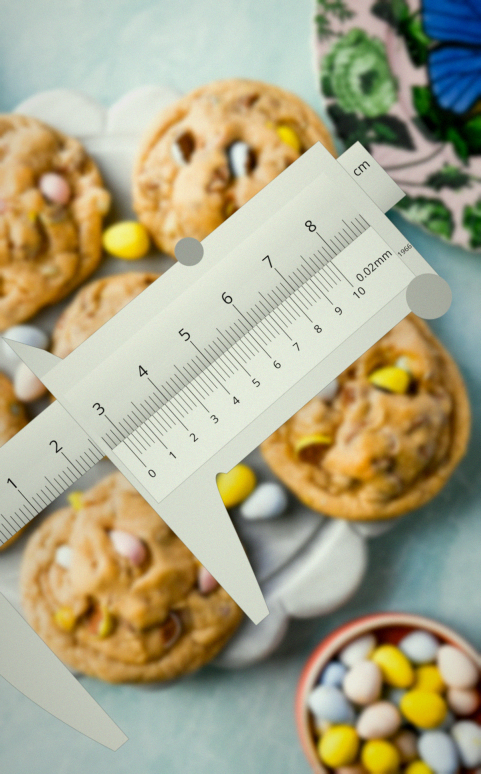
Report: 29.4 mm
